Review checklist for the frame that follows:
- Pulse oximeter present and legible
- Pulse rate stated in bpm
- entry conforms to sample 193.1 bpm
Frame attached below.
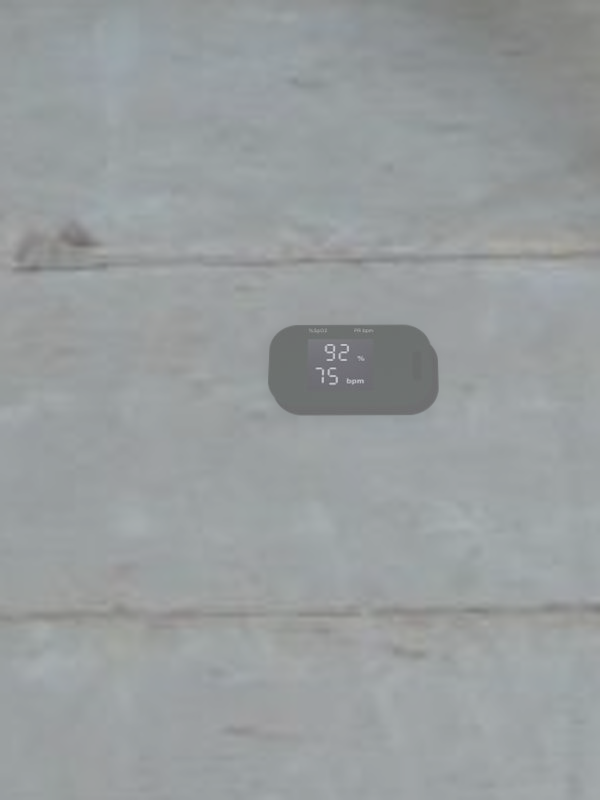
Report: 75 bpm
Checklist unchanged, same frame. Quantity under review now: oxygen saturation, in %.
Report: 92 %
